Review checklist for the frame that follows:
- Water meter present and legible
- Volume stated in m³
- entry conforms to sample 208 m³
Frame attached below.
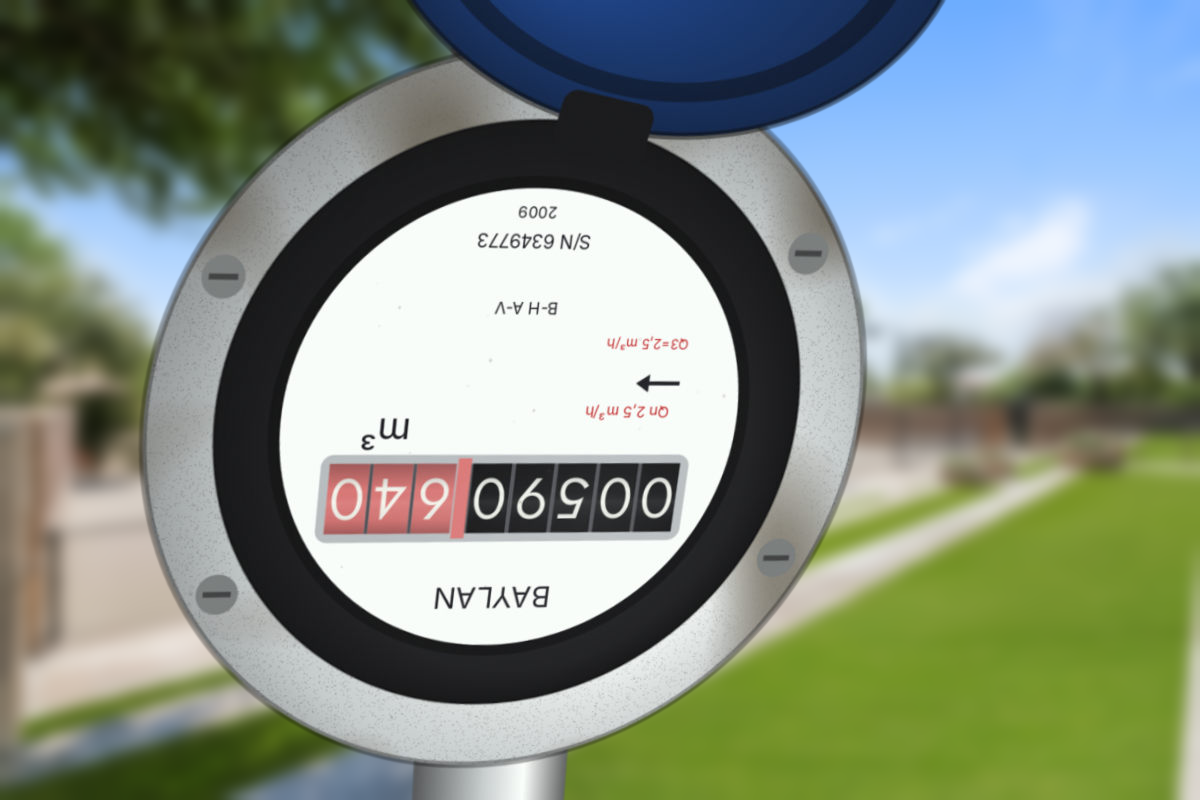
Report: 590.640 m³
